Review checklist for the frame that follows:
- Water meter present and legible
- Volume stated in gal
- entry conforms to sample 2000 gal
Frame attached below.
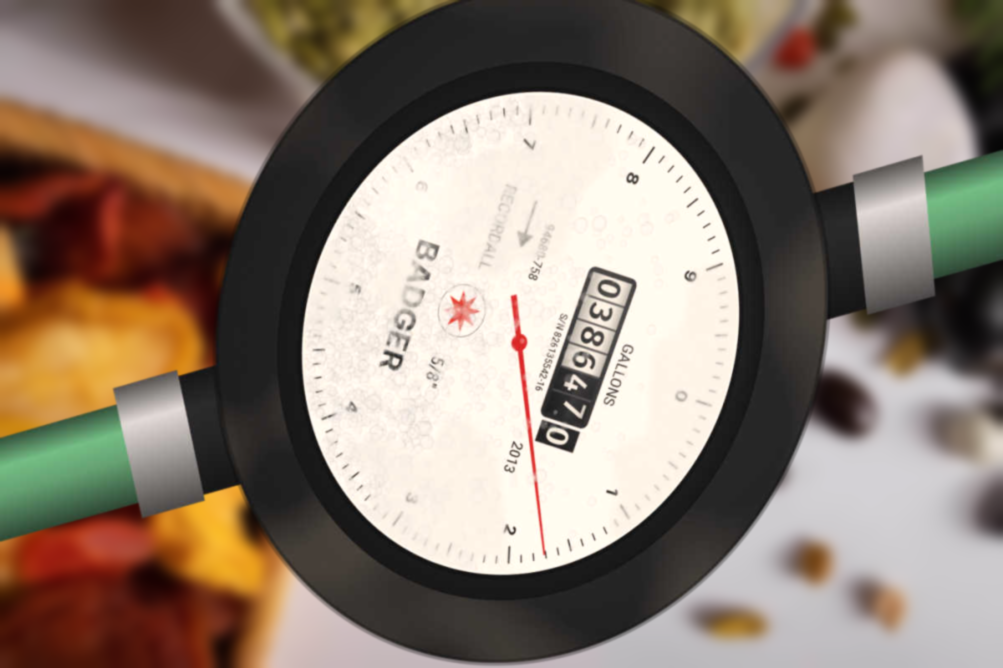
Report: 386471.7 gal
